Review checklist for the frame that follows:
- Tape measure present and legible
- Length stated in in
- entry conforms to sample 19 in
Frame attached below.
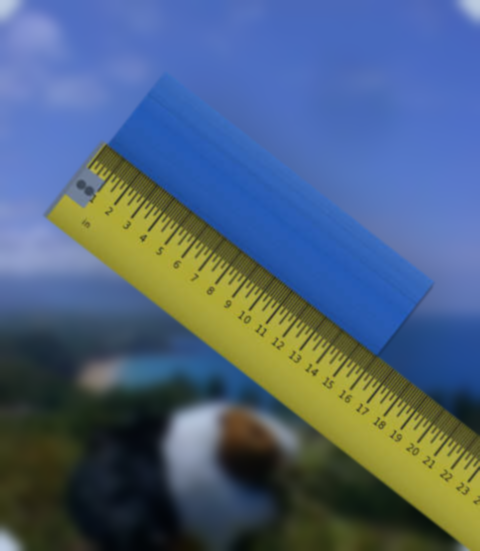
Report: 16 in
